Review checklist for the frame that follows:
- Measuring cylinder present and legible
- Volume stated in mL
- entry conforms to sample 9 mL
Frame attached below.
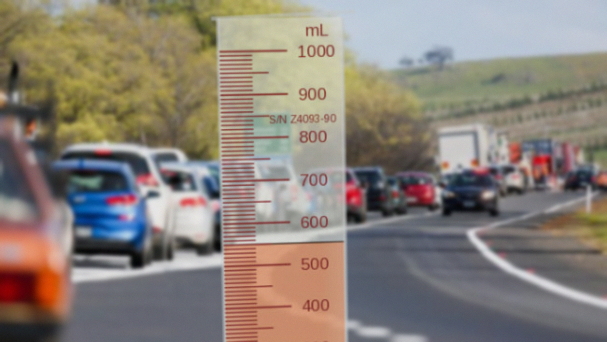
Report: 550 mL
